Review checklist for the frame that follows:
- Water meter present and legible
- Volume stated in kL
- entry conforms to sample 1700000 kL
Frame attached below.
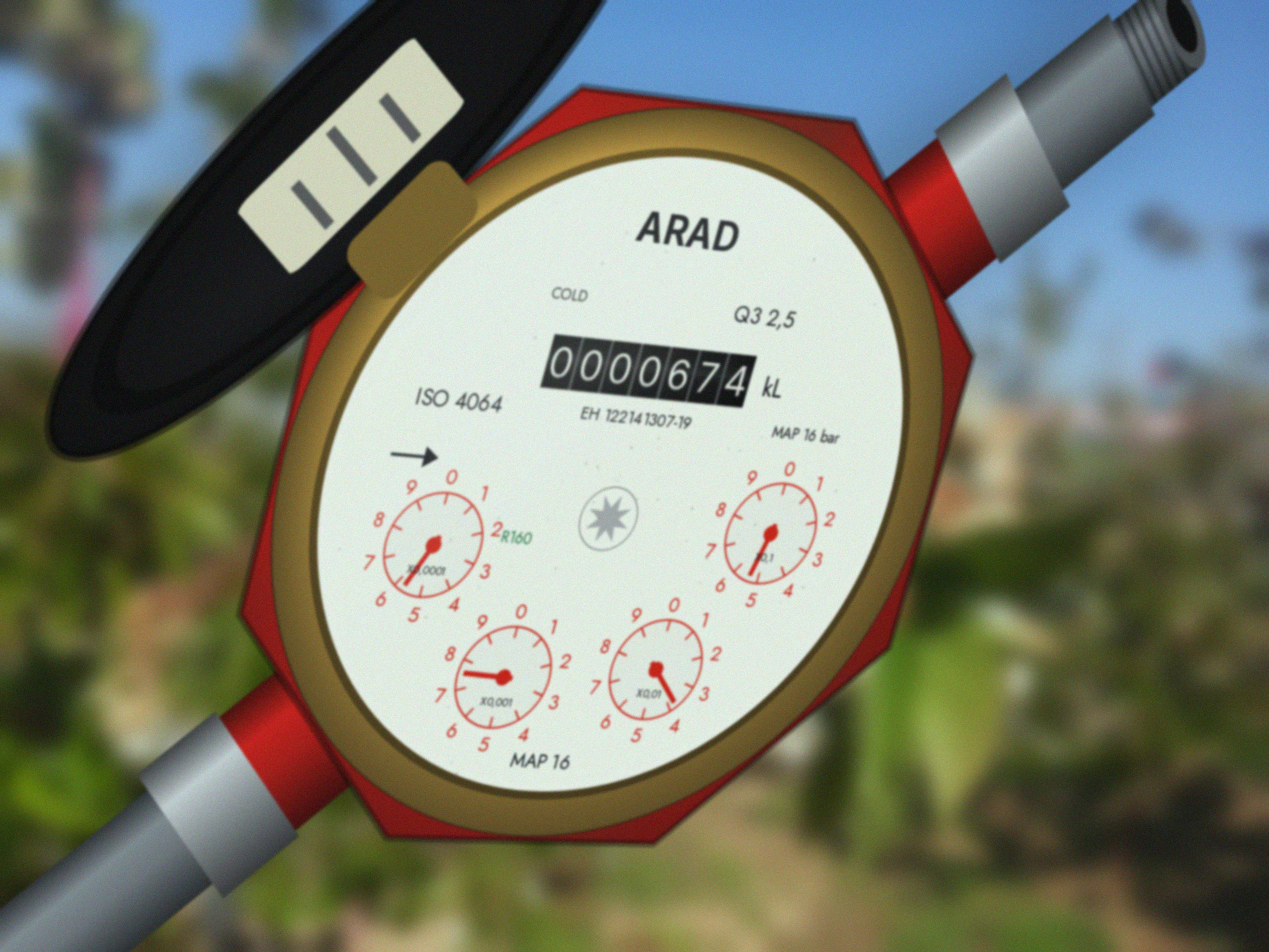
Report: 674.5375 kL
